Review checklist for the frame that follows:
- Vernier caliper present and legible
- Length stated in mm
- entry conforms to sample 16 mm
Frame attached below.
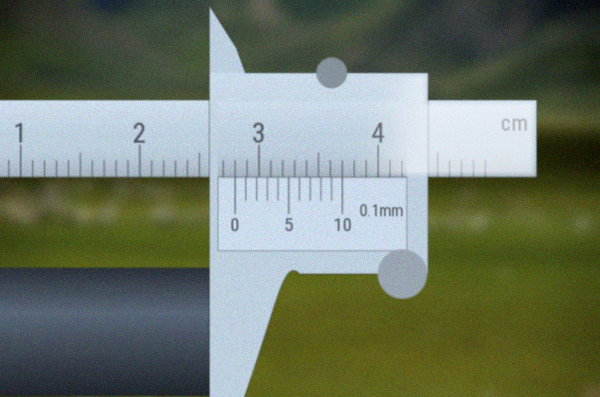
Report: 28.0 mm
